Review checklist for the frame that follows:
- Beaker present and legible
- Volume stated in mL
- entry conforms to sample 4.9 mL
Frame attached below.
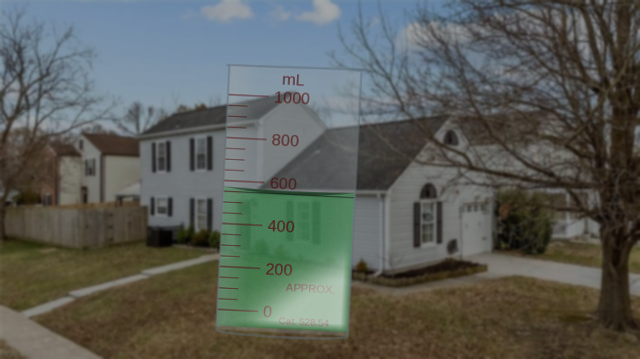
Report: 550 mL
